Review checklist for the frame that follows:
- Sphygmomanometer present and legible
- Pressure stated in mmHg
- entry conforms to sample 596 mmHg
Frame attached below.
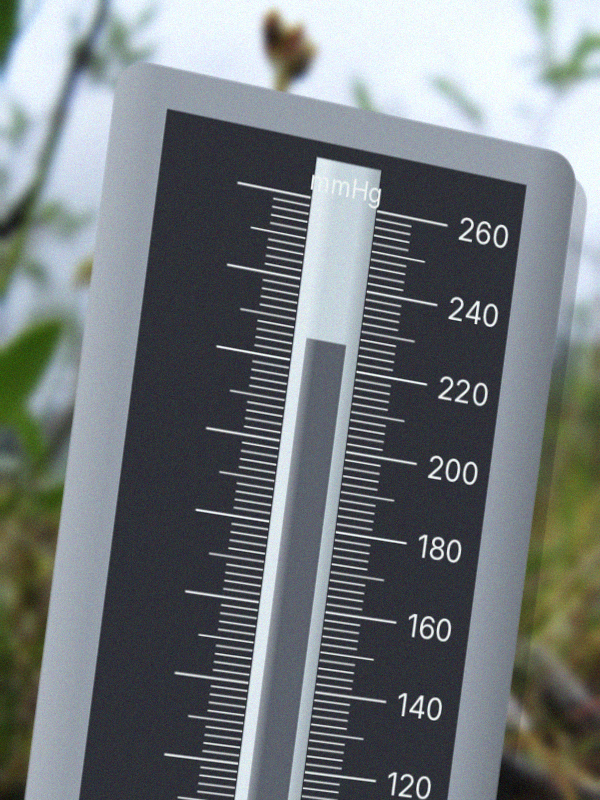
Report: 226 mmHg
